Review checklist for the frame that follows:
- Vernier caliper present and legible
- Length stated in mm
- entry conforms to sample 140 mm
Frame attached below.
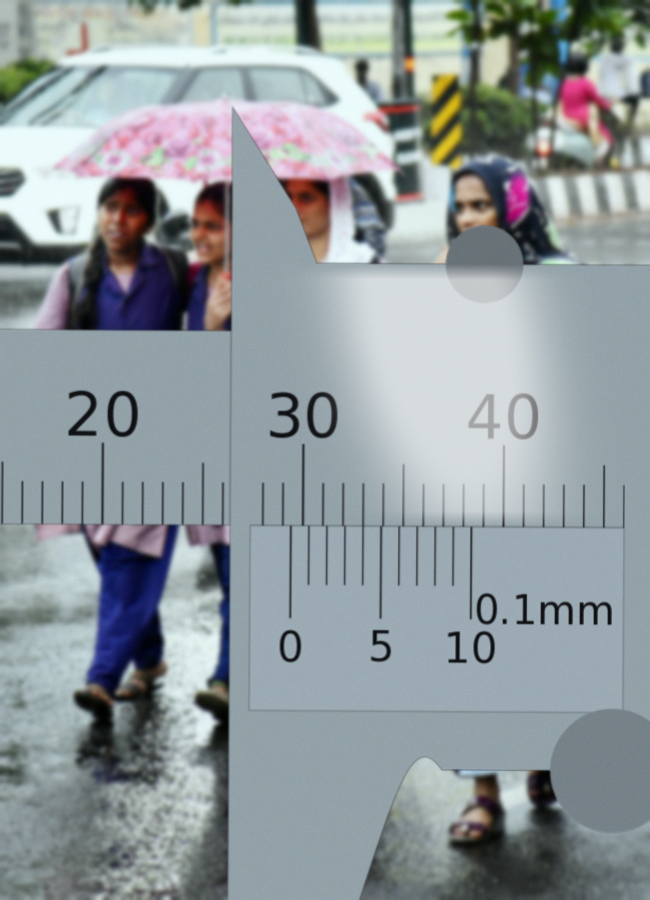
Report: 29.4 mm
